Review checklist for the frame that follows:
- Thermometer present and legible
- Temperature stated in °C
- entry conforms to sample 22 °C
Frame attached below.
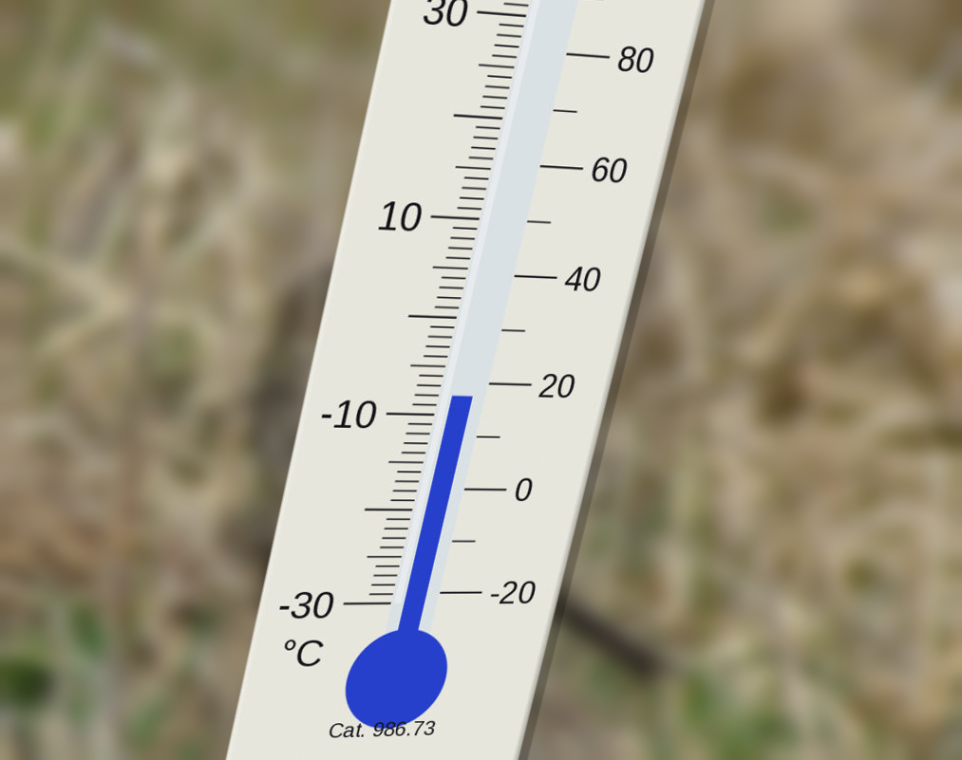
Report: -8 °C
